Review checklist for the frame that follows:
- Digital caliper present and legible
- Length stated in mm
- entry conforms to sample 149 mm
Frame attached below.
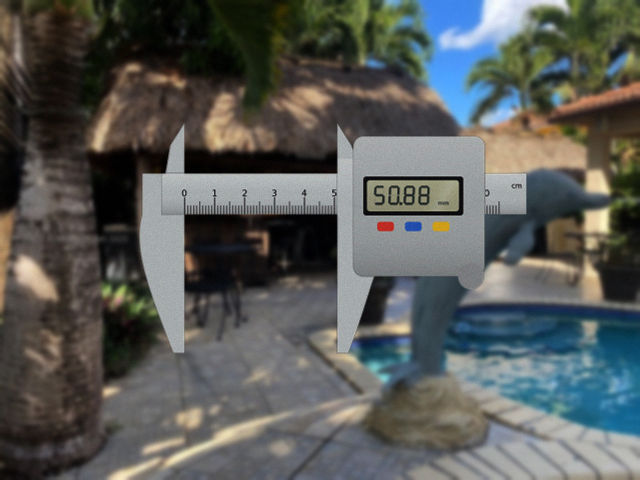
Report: 50.88 mm
